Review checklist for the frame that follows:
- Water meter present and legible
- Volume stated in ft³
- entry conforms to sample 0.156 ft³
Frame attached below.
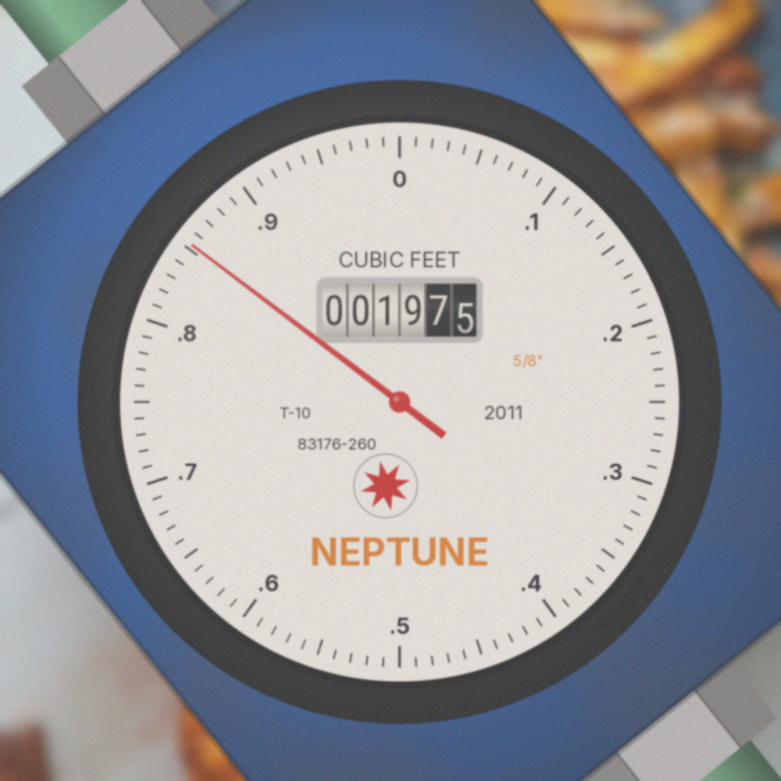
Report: 1974.85 ft³
